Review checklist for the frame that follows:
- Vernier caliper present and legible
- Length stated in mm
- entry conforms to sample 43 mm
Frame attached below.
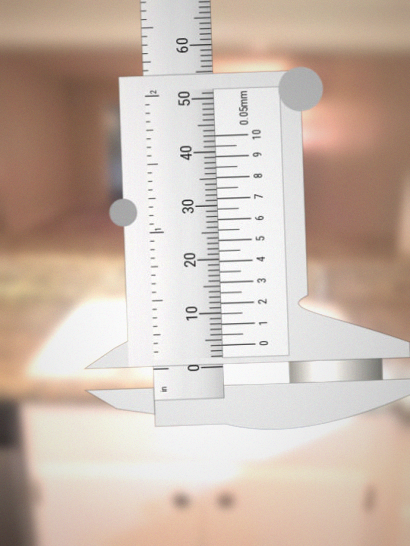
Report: 4.0 mm
